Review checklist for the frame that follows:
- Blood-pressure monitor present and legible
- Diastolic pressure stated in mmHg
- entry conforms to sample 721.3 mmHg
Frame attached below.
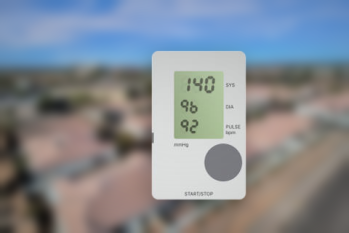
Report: 96 mmHg
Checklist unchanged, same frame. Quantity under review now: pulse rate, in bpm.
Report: 92 bpm
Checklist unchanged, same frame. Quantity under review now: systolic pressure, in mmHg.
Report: 140 mmHg
